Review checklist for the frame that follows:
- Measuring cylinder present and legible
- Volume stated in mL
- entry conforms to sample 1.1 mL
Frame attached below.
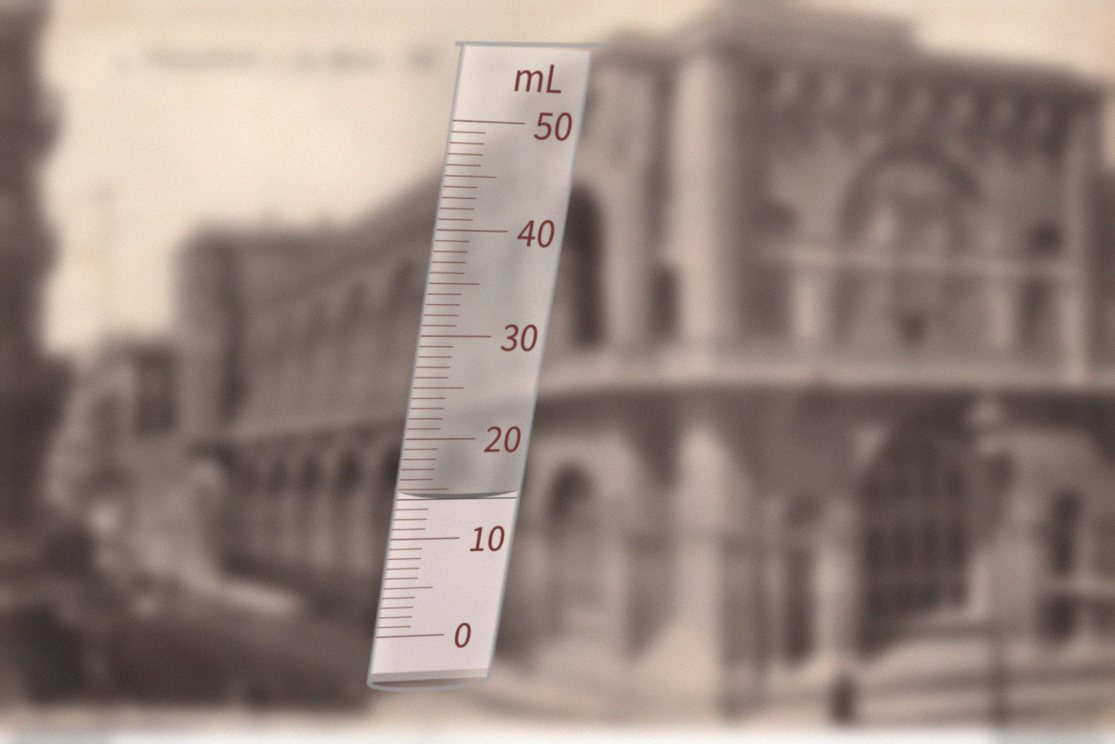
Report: 14 mL
